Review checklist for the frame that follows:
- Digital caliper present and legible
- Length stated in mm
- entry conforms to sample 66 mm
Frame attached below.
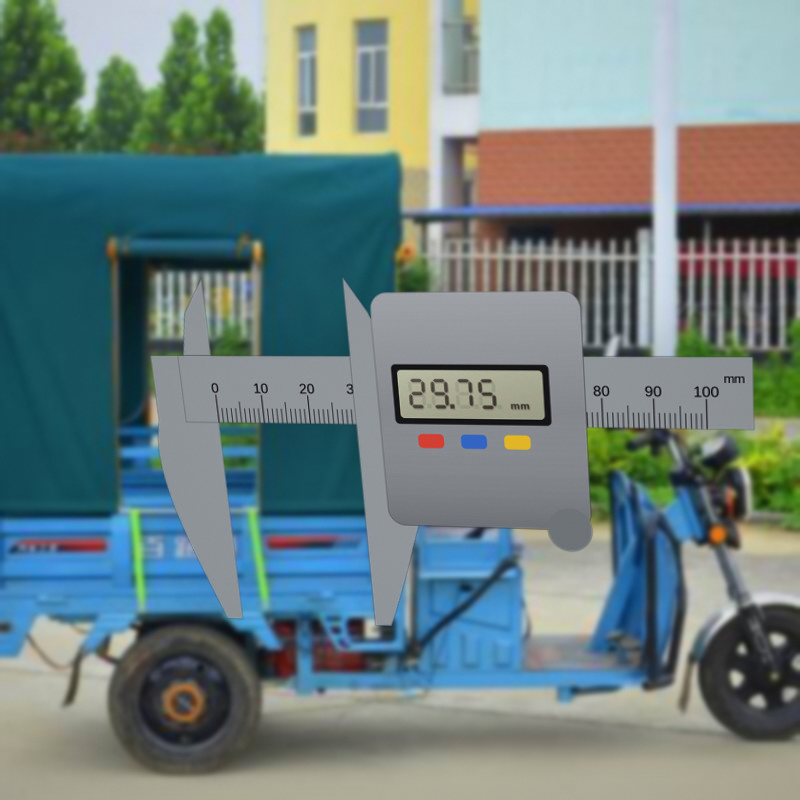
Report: 29.75 mm
